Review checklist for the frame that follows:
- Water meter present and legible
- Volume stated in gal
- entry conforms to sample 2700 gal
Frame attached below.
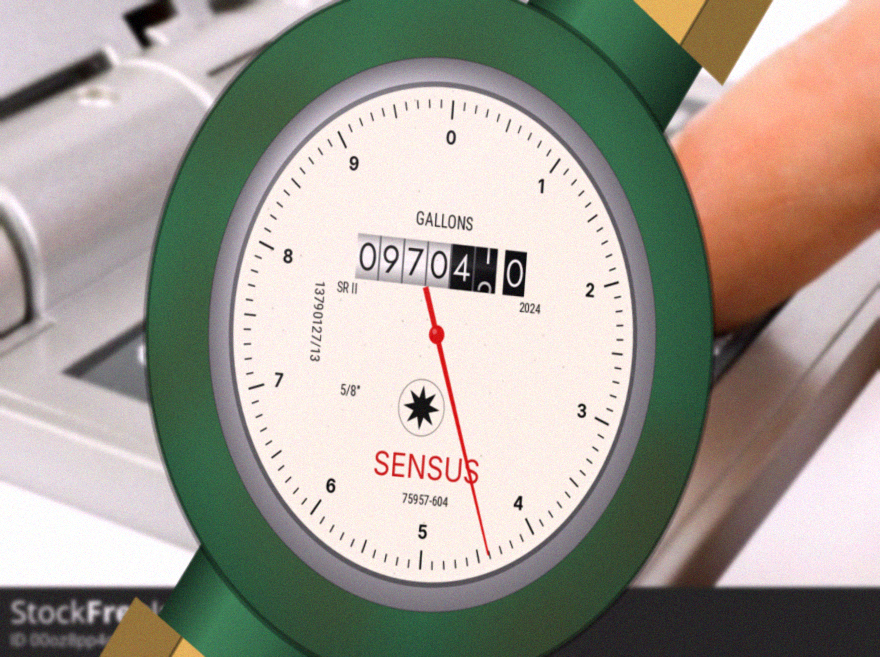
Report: 970414.4 gal
